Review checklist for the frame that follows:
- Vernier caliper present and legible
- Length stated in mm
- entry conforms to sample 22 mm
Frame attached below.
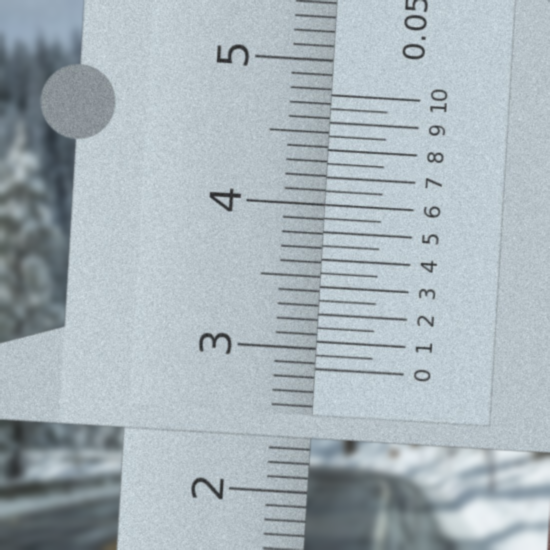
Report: 28.6 mm
